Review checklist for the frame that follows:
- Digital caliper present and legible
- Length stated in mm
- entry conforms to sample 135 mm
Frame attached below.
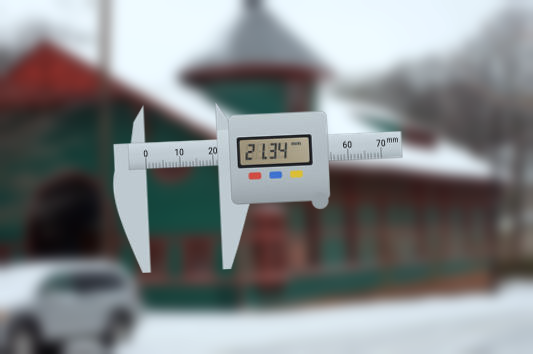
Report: 21.34 mm
